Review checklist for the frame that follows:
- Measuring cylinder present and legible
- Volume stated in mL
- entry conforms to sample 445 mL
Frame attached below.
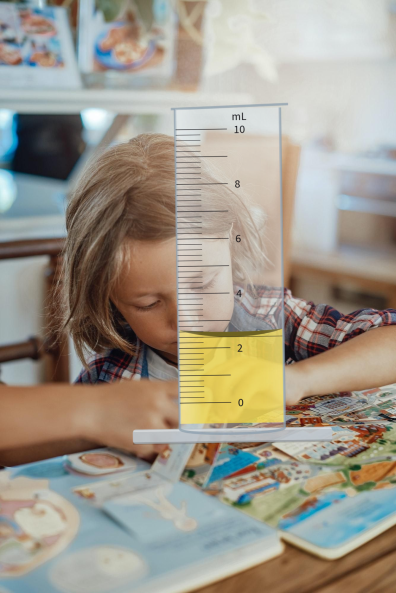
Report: 2.4 mL
